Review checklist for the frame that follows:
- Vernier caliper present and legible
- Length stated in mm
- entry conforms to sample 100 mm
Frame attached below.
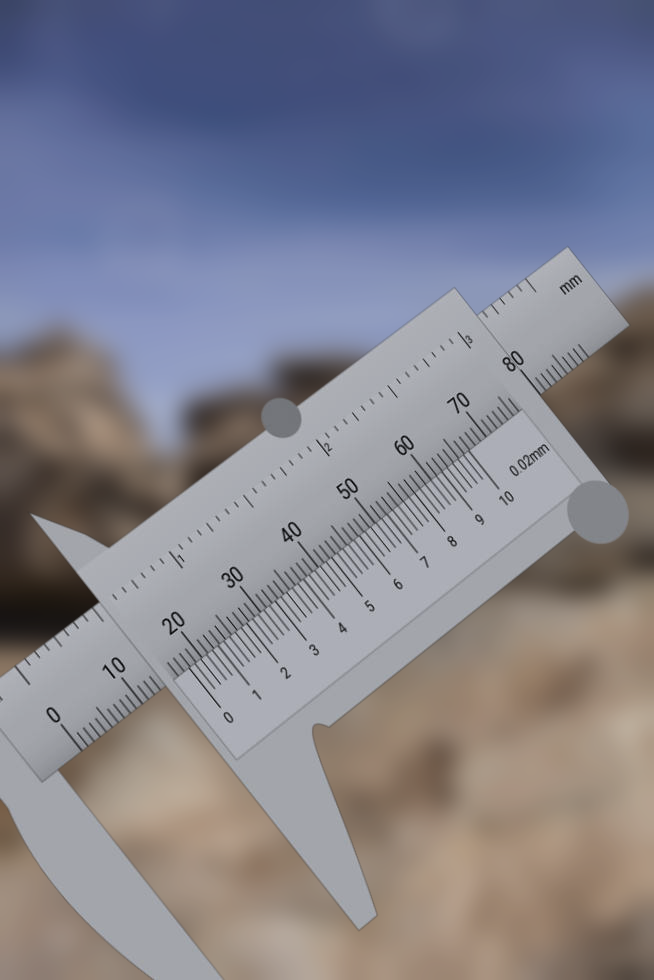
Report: 17.8 mm
